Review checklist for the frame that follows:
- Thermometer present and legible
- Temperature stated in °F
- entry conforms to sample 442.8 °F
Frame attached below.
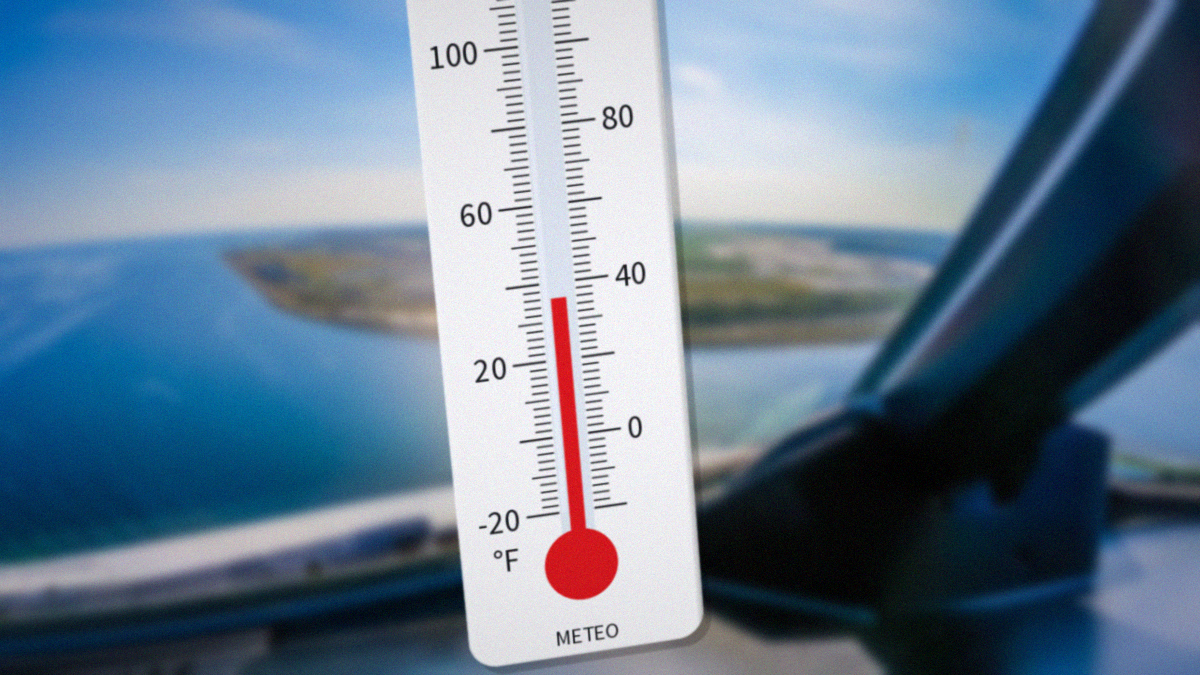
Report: 36 °F
